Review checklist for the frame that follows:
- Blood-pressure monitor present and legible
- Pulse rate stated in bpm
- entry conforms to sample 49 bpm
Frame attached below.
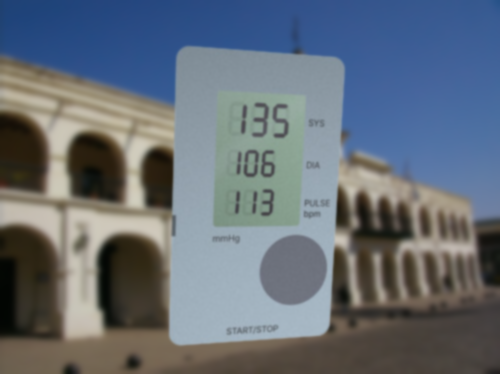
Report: 113 bpm
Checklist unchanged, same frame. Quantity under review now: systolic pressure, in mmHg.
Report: 135 mmHg
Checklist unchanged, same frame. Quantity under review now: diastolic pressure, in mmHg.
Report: 106 mmHg
